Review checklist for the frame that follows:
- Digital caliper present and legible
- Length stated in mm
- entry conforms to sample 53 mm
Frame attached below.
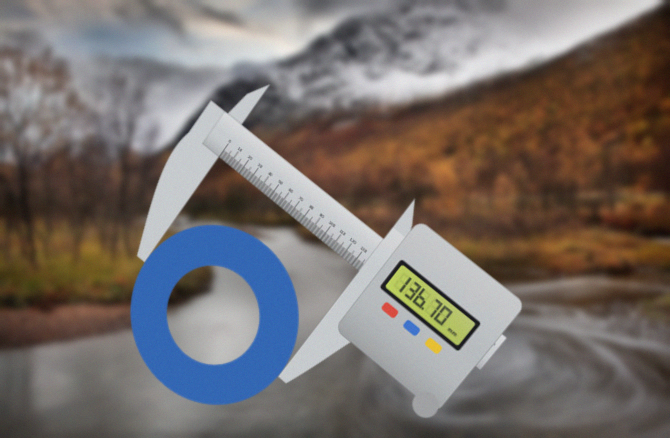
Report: 136.70 mm
